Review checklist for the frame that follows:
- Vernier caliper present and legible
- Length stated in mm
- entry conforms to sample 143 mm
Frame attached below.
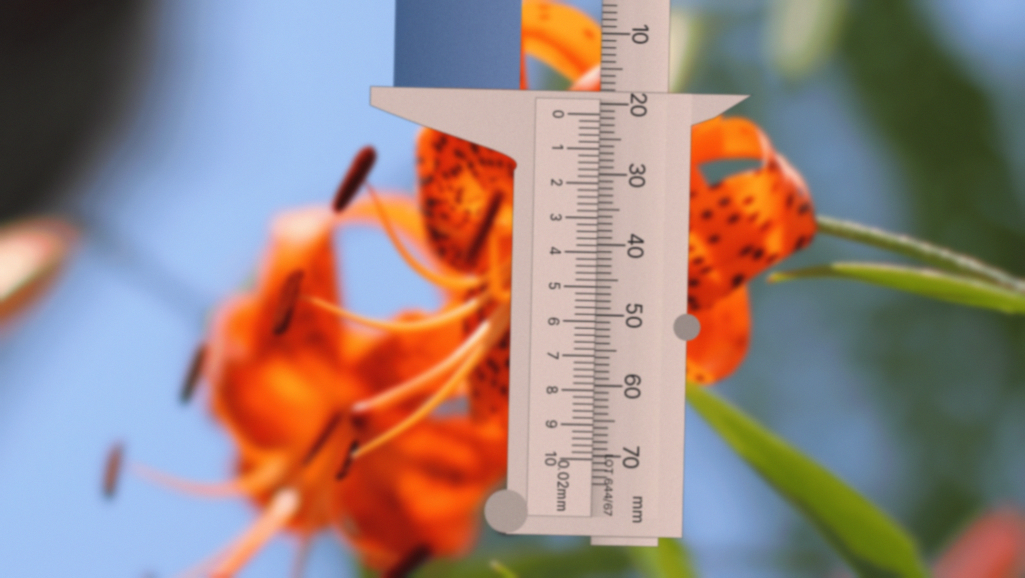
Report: 21.5 mm
